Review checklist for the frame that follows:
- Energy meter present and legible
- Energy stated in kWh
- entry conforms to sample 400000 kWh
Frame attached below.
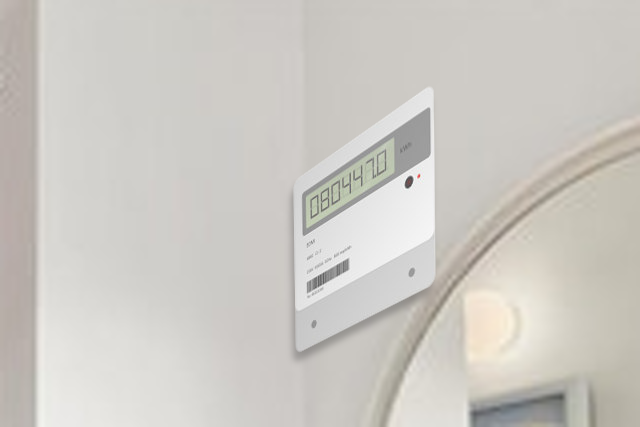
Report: 80447.0 kWh
